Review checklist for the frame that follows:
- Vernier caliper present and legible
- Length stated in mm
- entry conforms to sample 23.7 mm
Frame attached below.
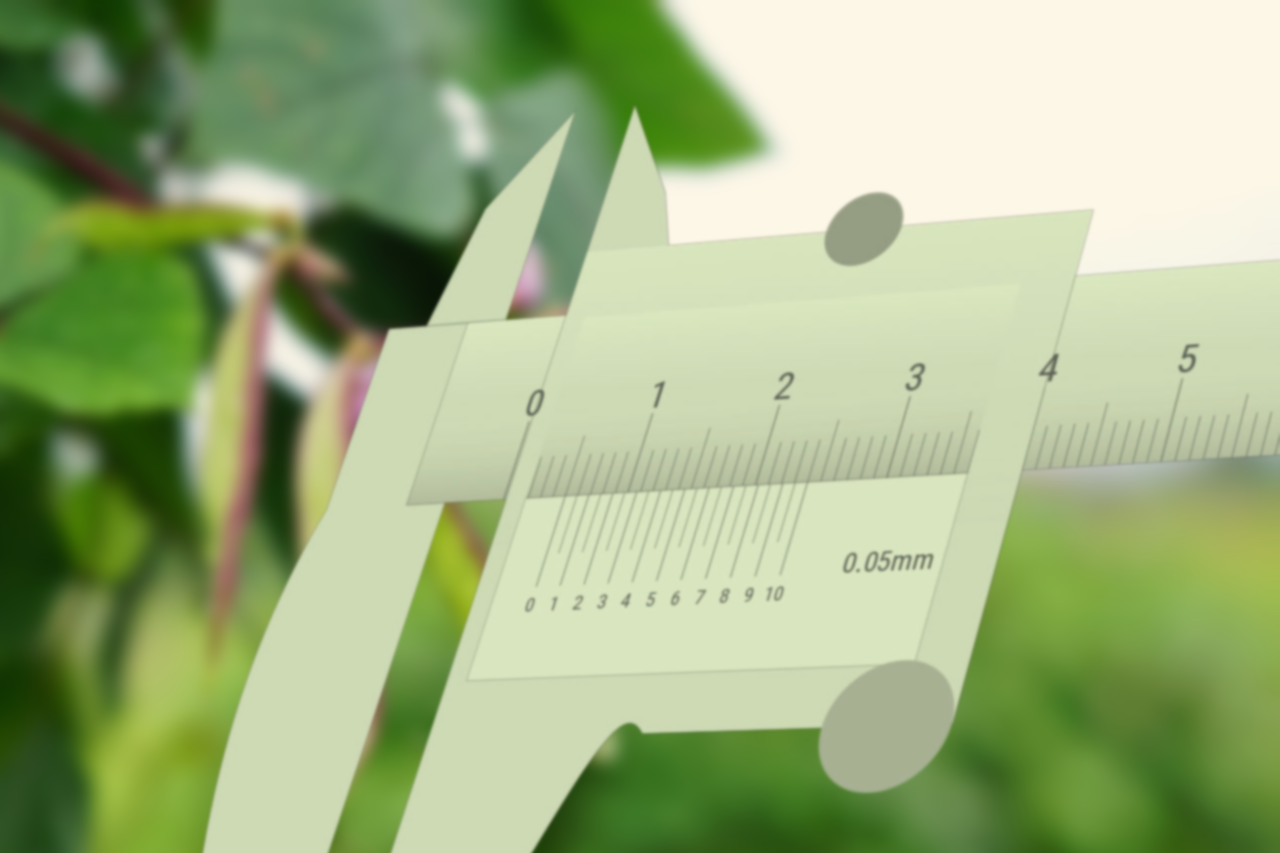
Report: 5.0 mm
